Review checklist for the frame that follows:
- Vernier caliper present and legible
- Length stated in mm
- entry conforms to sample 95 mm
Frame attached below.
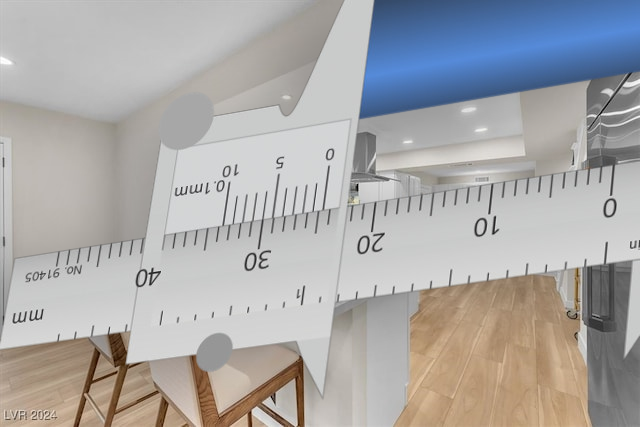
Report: 24.6 mm
